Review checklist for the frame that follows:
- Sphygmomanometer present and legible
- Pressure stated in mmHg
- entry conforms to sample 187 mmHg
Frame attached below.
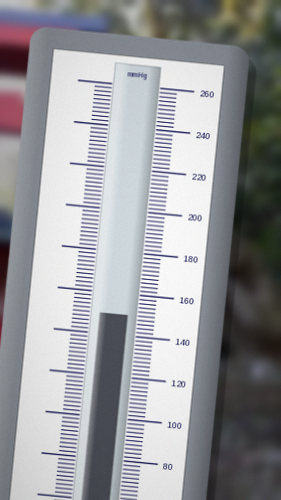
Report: 150 mmHg
